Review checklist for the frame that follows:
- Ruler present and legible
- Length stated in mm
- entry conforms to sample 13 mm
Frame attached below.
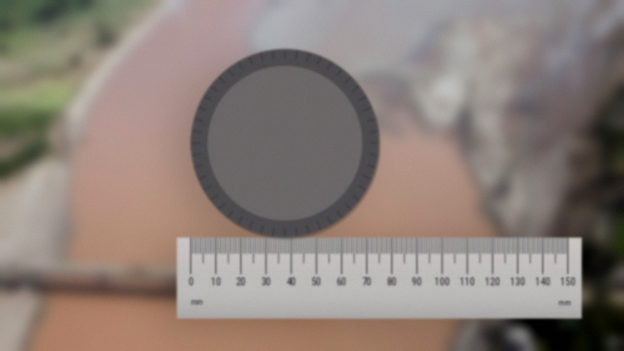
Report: 75 mm
